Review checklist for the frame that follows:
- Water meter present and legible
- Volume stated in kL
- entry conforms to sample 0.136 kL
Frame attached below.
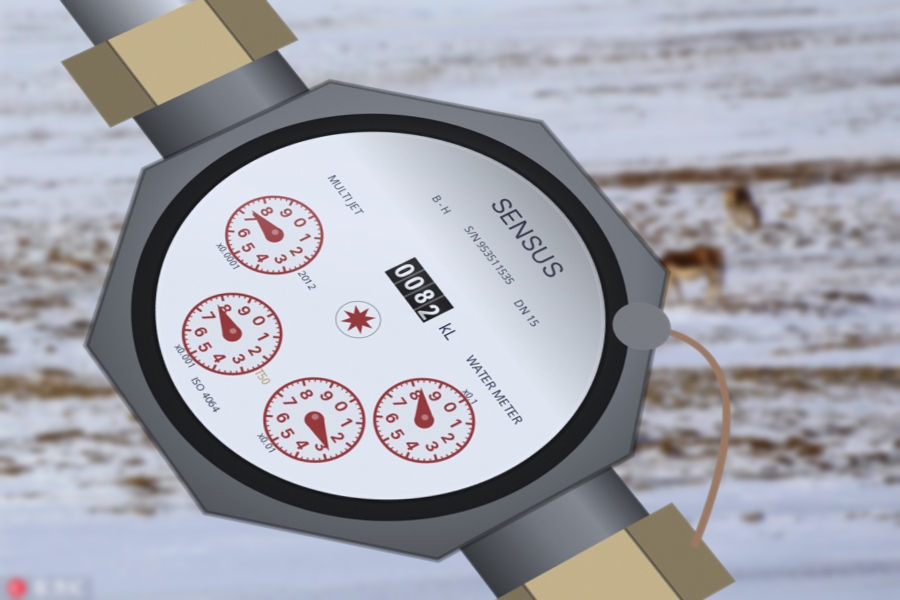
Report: 81.8277 kL
